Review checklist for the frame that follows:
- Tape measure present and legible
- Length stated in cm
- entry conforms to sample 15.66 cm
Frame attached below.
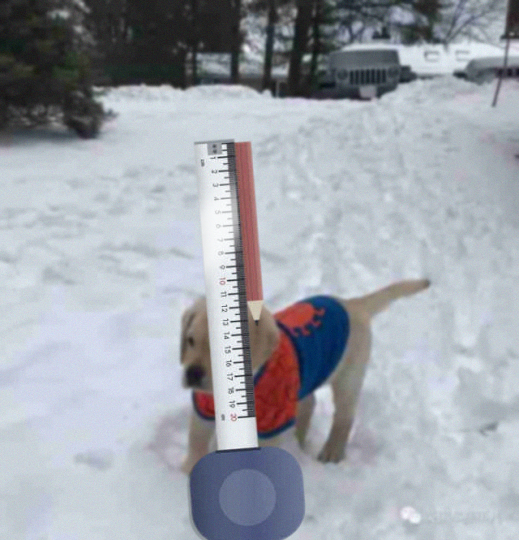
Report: 13.5 cm
